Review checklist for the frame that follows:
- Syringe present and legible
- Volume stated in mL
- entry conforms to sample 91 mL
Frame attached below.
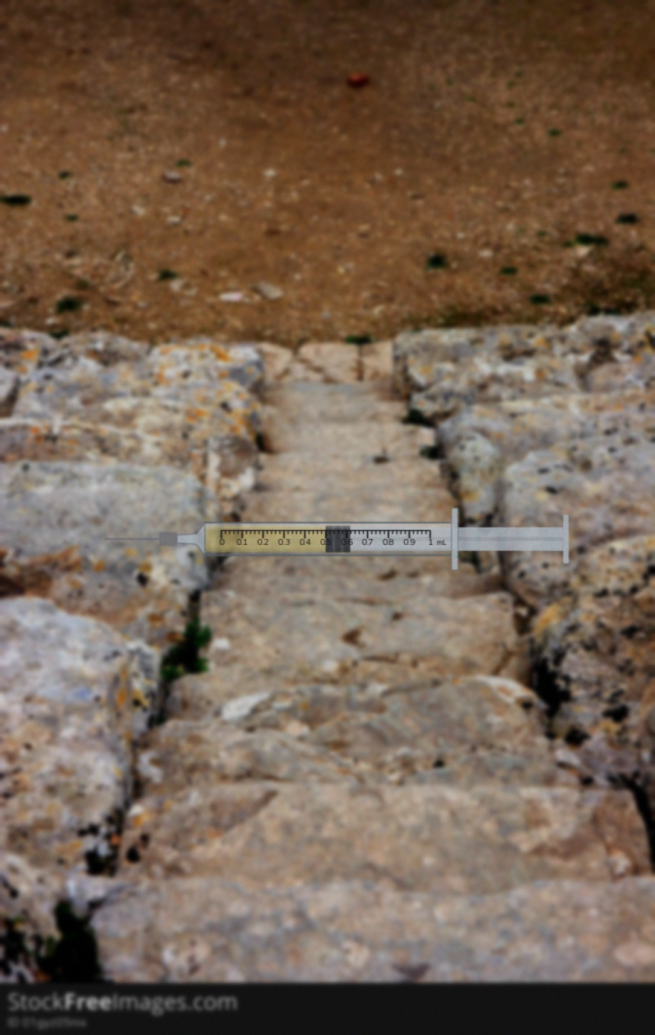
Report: 0.5 mL
